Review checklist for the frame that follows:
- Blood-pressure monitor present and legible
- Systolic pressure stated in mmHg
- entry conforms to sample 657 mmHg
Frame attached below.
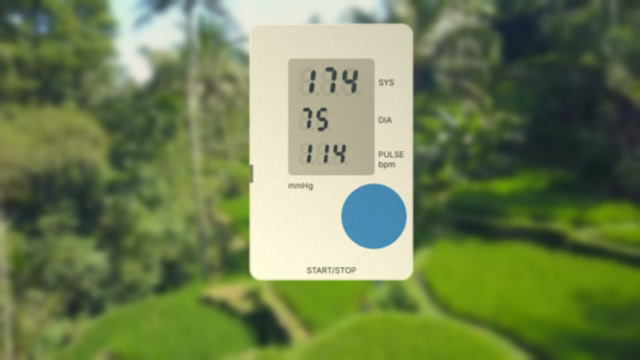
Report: 174 mmHg
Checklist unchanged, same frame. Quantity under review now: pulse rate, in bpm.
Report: 114 bpm
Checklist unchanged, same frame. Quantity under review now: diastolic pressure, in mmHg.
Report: 75 mmHg
